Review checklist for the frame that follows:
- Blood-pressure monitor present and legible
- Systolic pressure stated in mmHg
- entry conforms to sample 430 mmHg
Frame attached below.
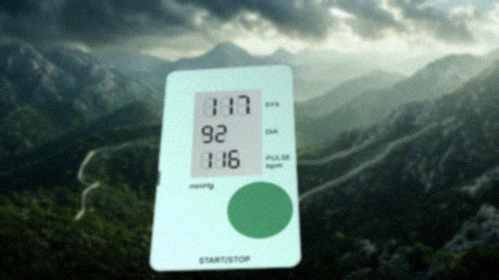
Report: 117 mmHg
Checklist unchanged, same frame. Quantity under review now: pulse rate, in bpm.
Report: 116 bpm
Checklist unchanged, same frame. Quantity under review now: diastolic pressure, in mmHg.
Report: 92 mmHg
